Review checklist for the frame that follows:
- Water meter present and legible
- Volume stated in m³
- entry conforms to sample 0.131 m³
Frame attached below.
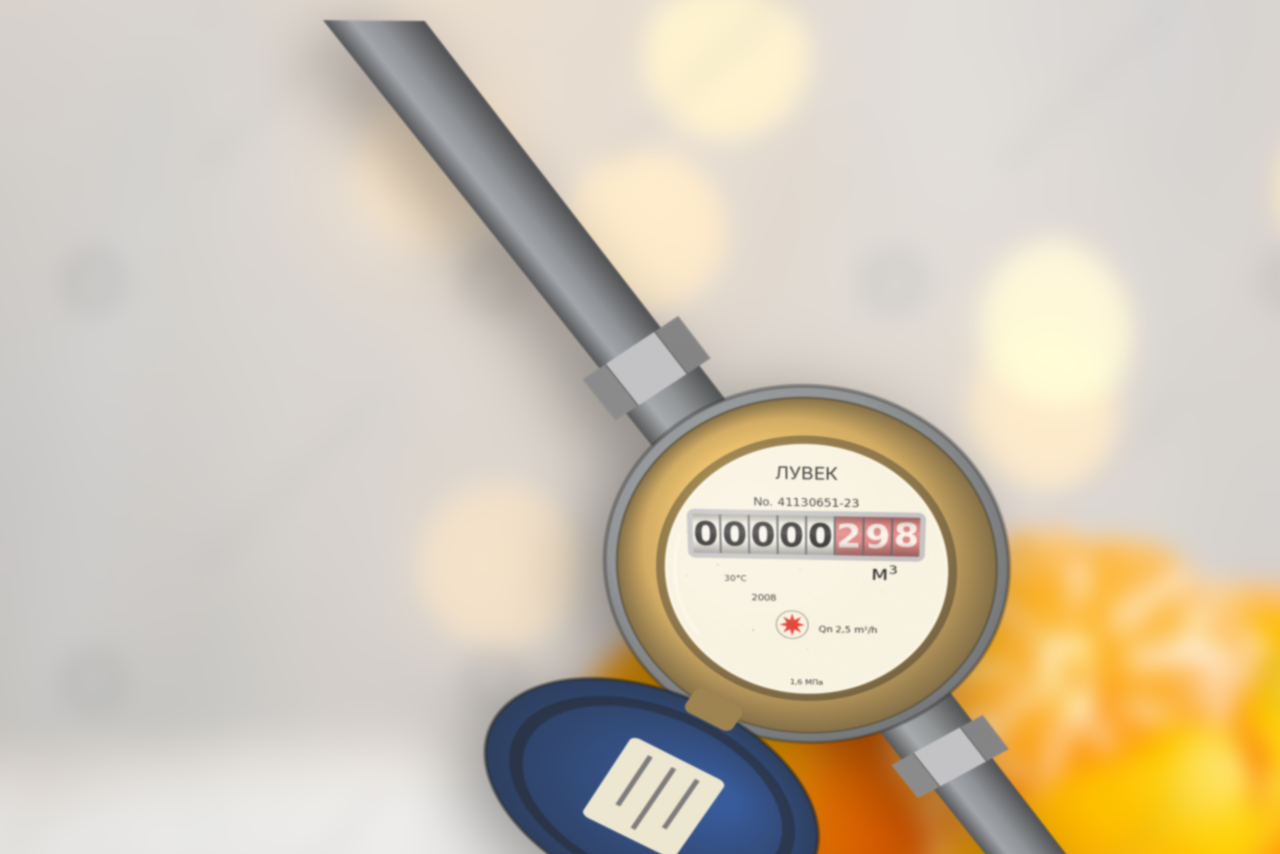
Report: 0.298 m³
